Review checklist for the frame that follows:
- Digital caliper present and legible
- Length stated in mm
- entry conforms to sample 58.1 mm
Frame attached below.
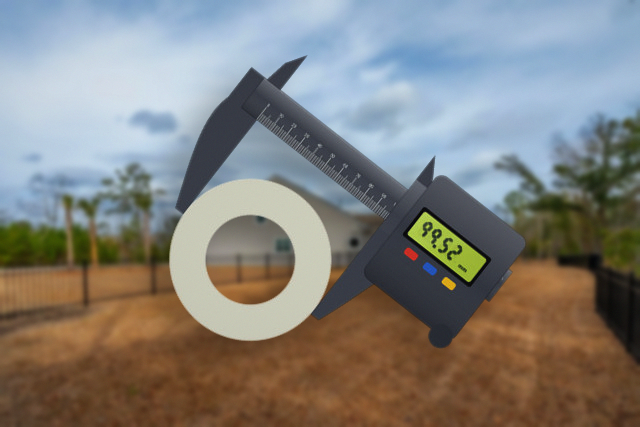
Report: 99.52 mm
